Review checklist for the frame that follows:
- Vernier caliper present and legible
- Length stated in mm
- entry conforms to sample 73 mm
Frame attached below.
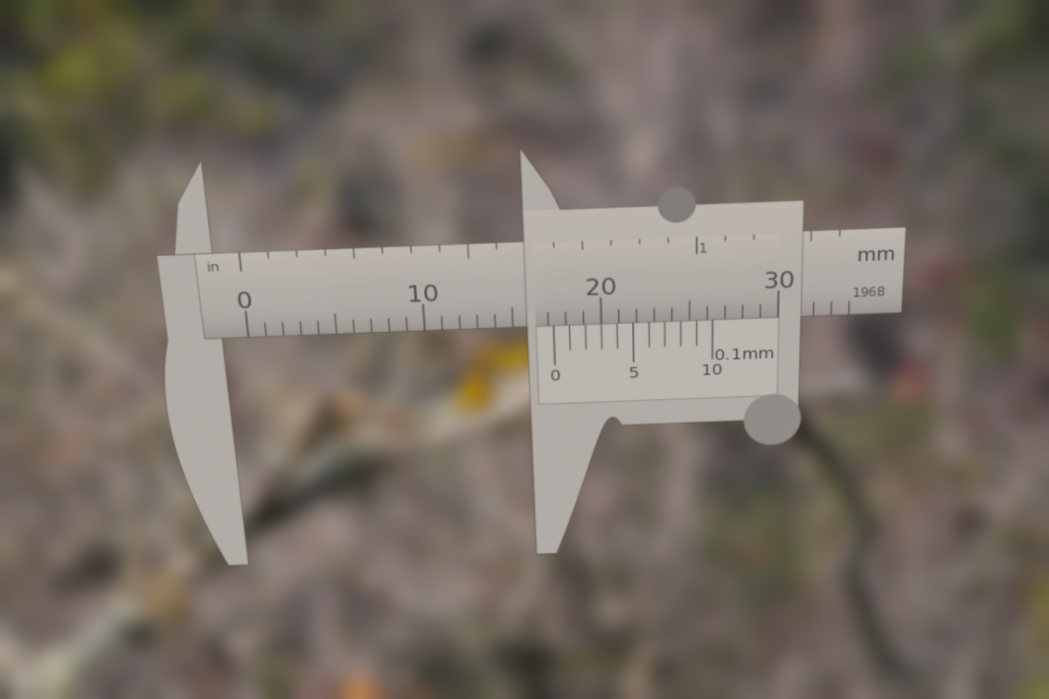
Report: 17.3 mm
